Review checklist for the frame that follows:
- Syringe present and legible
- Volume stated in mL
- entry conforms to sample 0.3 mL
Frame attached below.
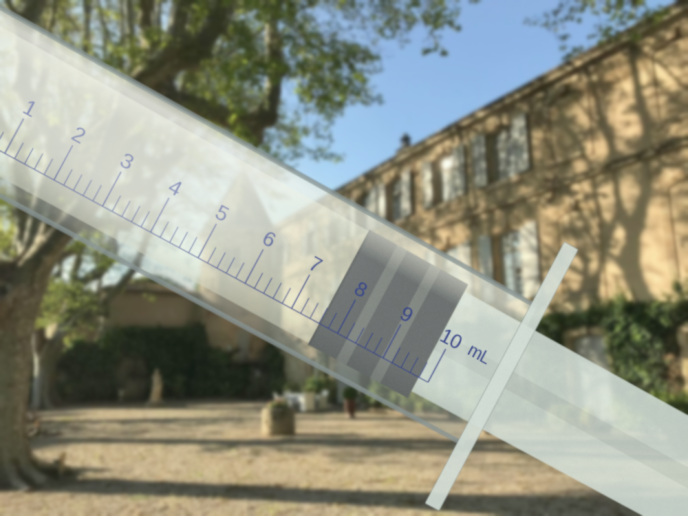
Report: 7.6 mL
